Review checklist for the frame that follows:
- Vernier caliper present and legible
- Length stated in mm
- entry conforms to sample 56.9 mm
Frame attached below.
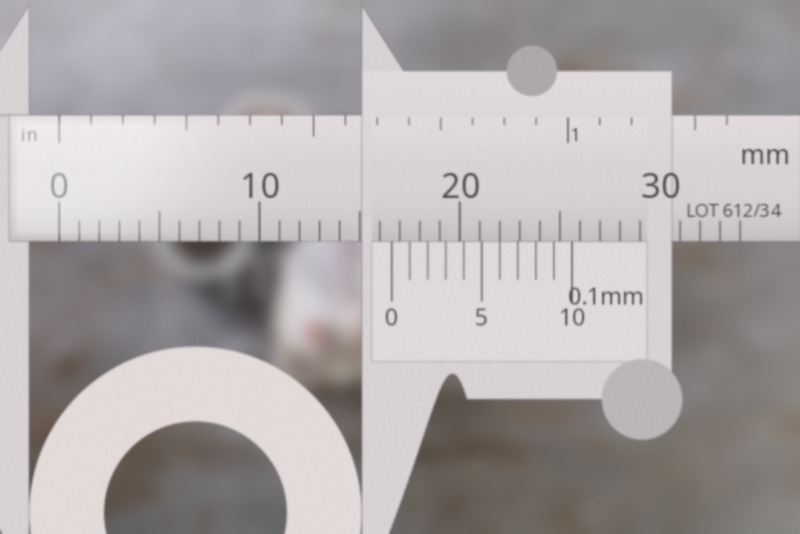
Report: 16.6 mm
